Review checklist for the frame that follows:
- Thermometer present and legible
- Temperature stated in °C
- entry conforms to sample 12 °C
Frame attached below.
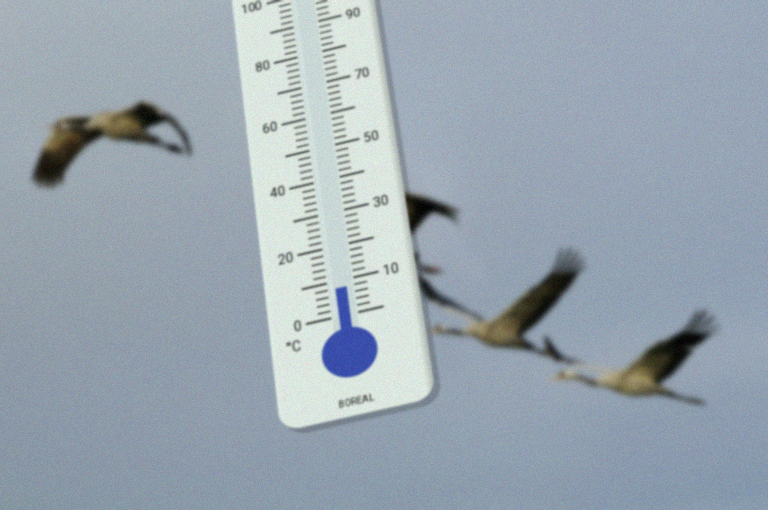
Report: 8 °C
